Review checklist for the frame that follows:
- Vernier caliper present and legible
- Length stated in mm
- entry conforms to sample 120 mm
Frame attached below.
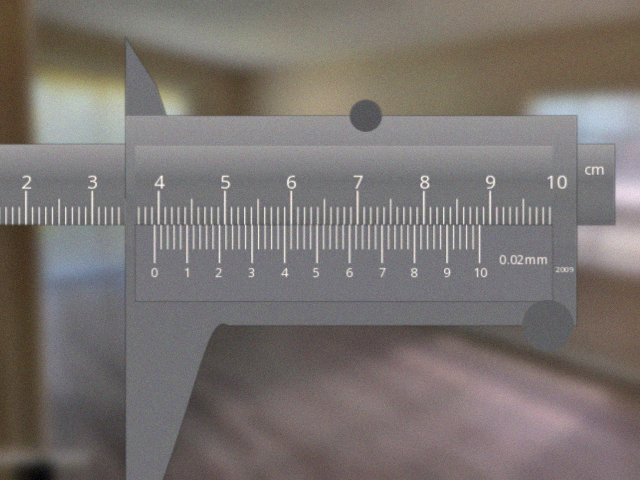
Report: 39.4 mm
